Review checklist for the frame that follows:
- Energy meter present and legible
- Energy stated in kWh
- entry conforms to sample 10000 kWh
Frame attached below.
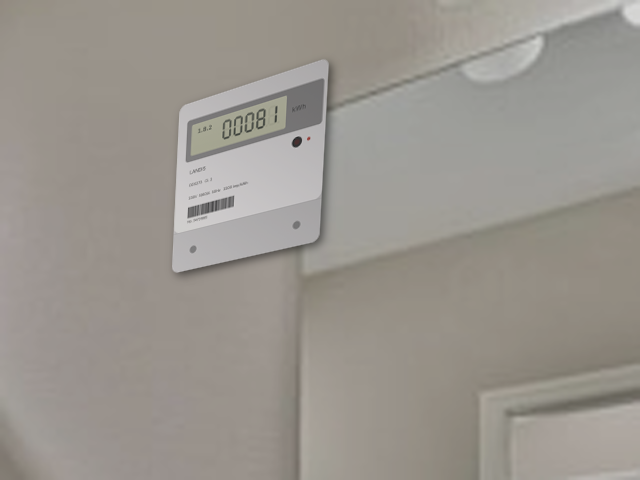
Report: 81 kWh
